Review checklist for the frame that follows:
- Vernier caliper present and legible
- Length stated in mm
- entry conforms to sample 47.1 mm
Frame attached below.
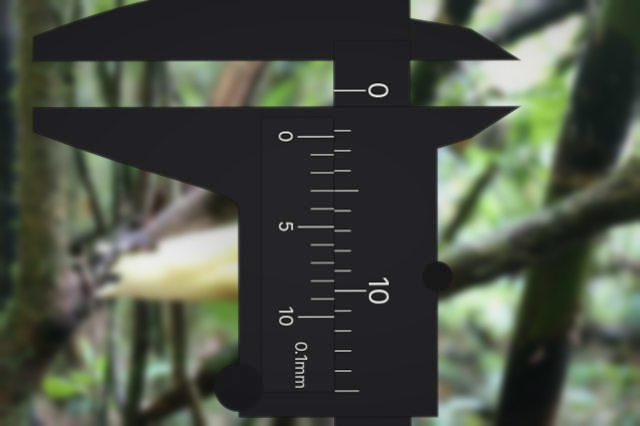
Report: 2.3 mm
